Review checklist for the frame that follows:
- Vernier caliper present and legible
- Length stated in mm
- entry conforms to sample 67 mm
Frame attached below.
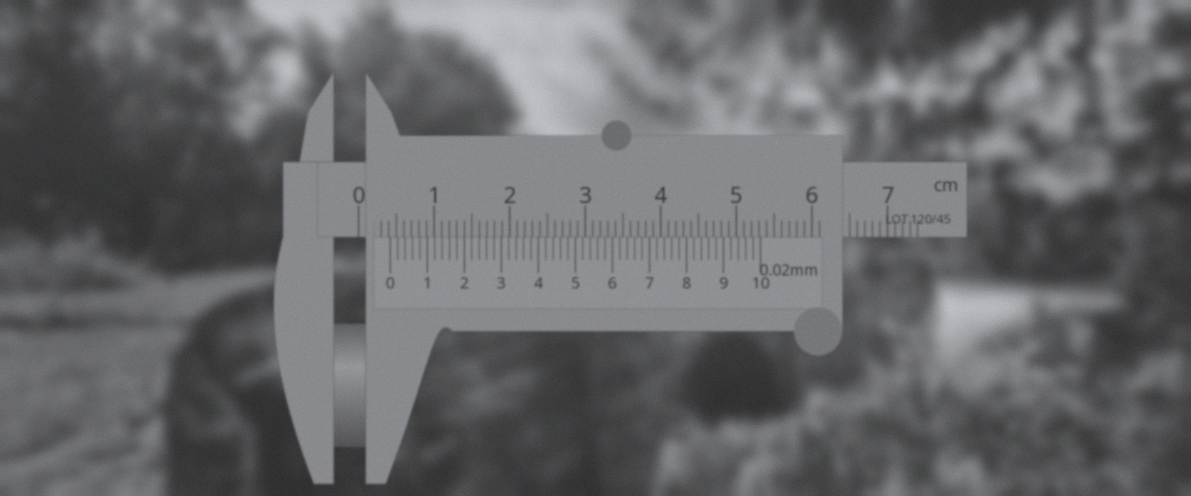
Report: 4.2 mm
